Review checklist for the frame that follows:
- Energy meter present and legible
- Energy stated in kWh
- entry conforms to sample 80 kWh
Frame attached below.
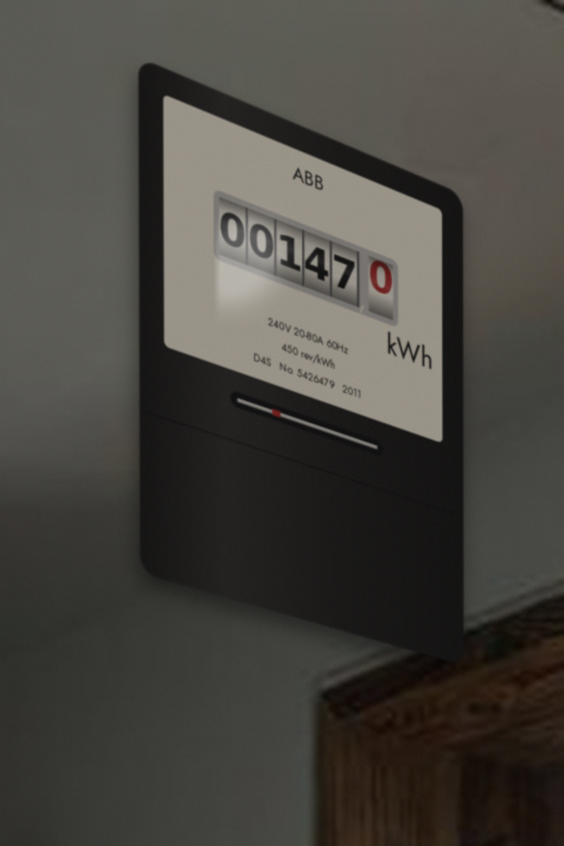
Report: 147.0 kWh
